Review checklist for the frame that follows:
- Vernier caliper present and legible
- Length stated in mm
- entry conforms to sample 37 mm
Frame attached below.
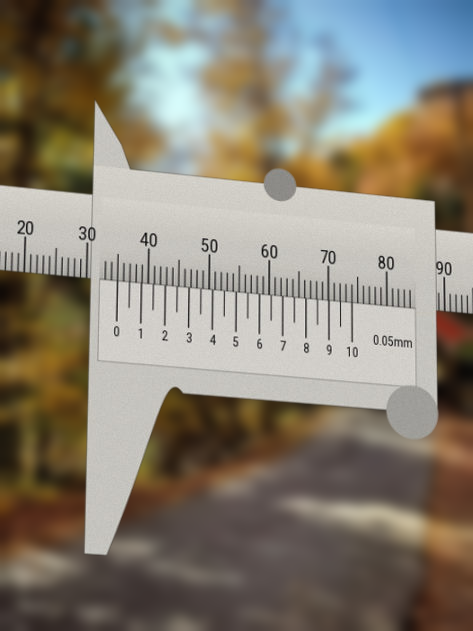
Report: 35.0 mm
